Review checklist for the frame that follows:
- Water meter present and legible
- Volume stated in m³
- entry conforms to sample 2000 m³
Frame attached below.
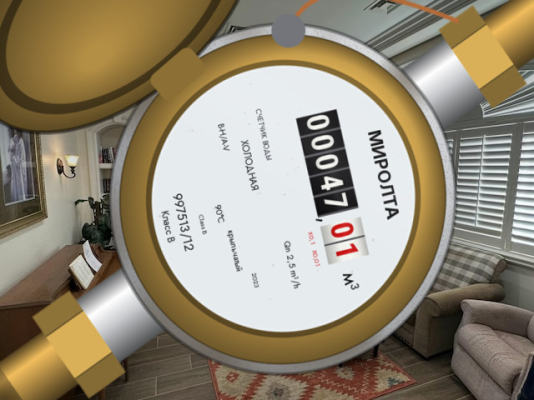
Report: 47.01 m³
